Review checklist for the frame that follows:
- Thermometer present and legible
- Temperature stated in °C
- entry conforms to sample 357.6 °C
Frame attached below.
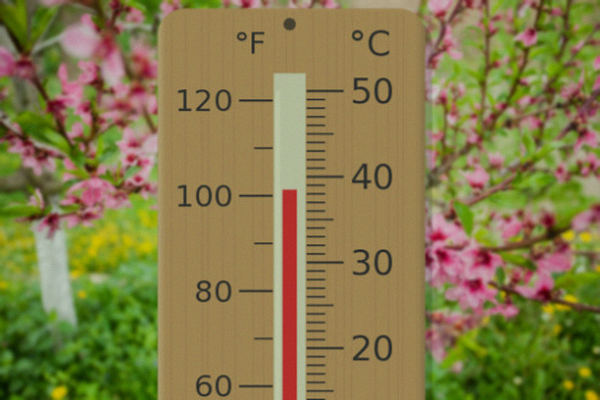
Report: 38.5 °C
